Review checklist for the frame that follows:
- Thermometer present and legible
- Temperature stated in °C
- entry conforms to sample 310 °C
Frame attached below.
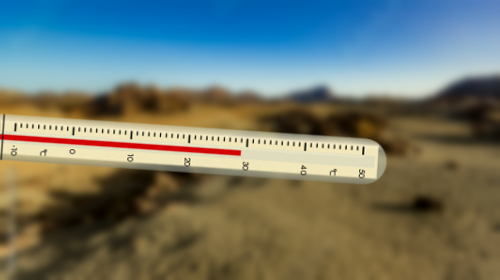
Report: 29 °C
